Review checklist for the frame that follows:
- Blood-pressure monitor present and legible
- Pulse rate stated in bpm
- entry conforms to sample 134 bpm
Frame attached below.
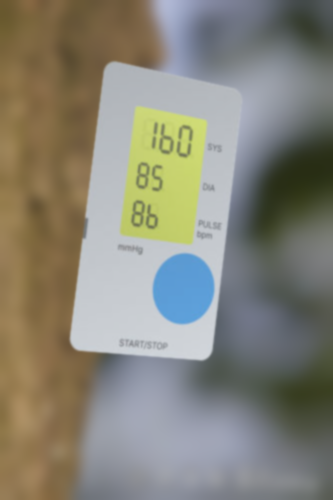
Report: 86 bpm
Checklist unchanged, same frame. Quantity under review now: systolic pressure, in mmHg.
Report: 160 mmHg
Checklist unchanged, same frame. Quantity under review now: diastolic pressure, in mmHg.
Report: 85 mmHg
